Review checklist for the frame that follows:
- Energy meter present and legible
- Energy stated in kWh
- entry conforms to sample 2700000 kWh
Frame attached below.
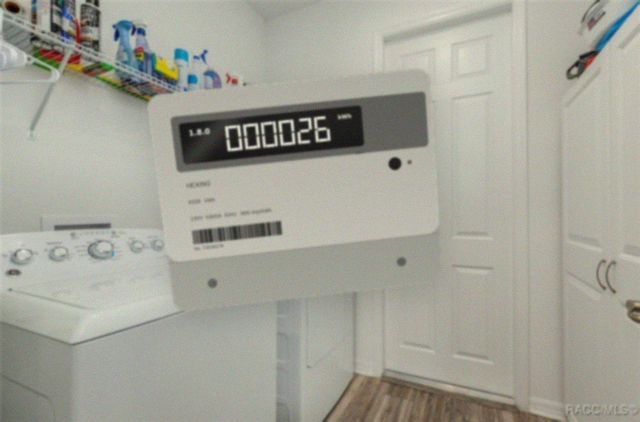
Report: 26 kWh
